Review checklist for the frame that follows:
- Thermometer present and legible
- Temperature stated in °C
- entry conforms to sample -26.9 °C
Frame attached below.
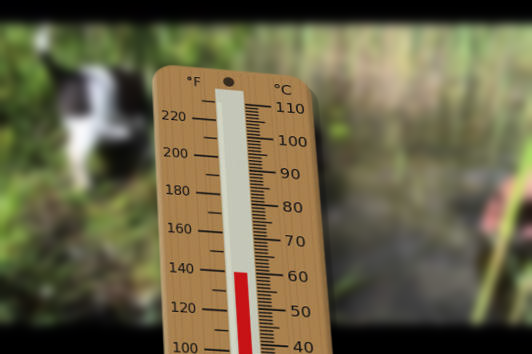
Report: 60 °C
